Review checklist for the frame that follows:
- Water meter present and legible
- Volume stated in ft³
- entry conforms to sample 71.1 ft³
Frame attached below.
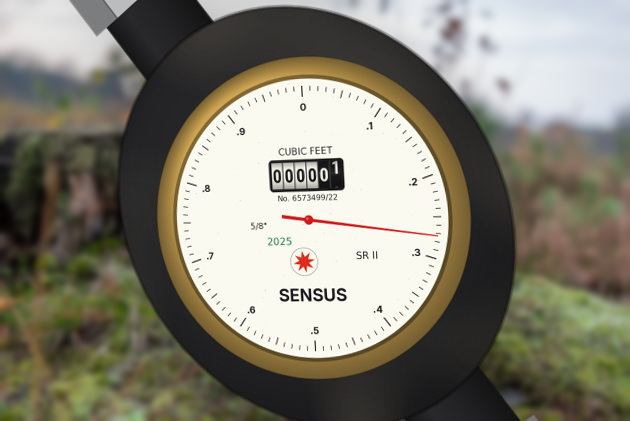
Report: 1.27 ft³
